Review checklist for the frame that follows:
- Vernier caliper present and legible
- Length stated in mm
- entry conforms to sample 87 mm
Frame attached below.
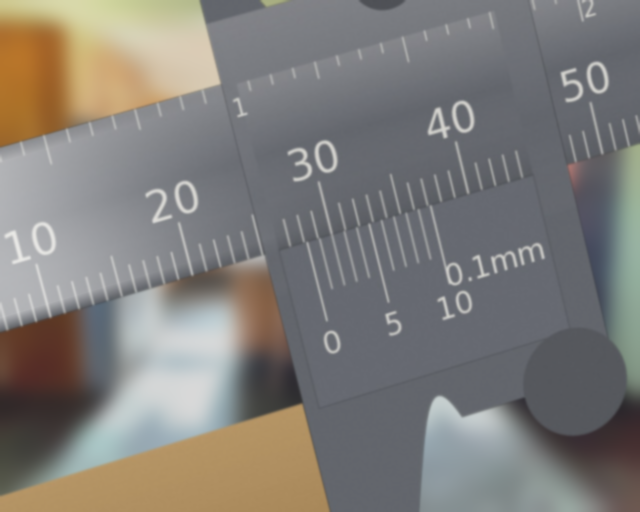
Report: 28.2 mm
